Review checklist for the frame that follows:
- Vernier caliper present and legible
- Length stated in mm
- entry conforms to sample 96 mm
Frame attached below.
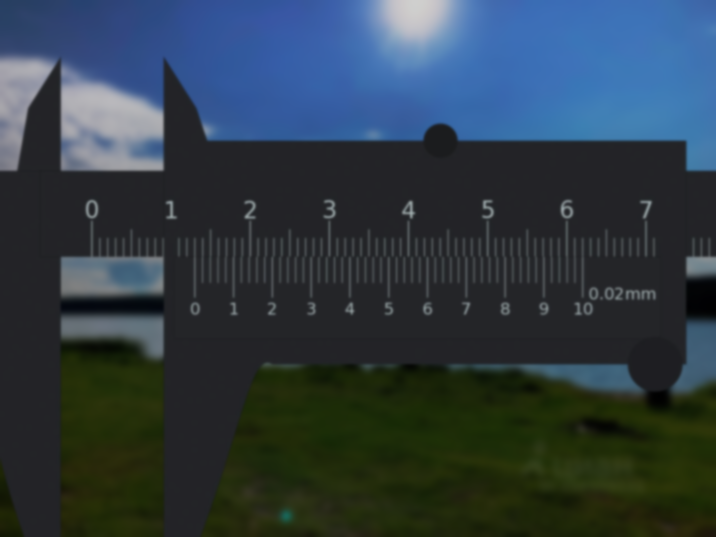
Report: 13.0 mm
